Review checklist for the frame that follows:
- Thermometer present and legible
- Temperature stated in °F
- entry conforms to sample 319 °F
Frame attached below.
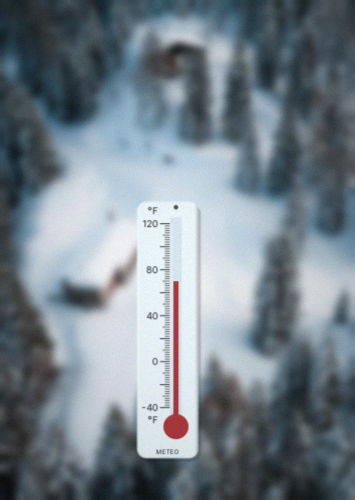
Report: 70 °F
